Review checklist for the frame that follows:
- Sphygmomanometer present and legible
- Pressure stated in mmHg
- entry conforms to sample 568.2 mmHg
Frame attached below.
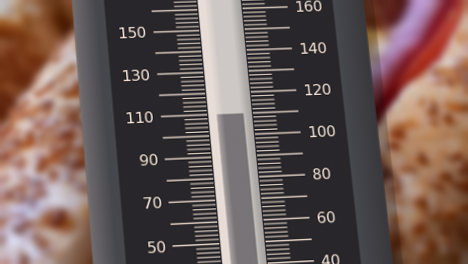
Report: 110 mmHg
